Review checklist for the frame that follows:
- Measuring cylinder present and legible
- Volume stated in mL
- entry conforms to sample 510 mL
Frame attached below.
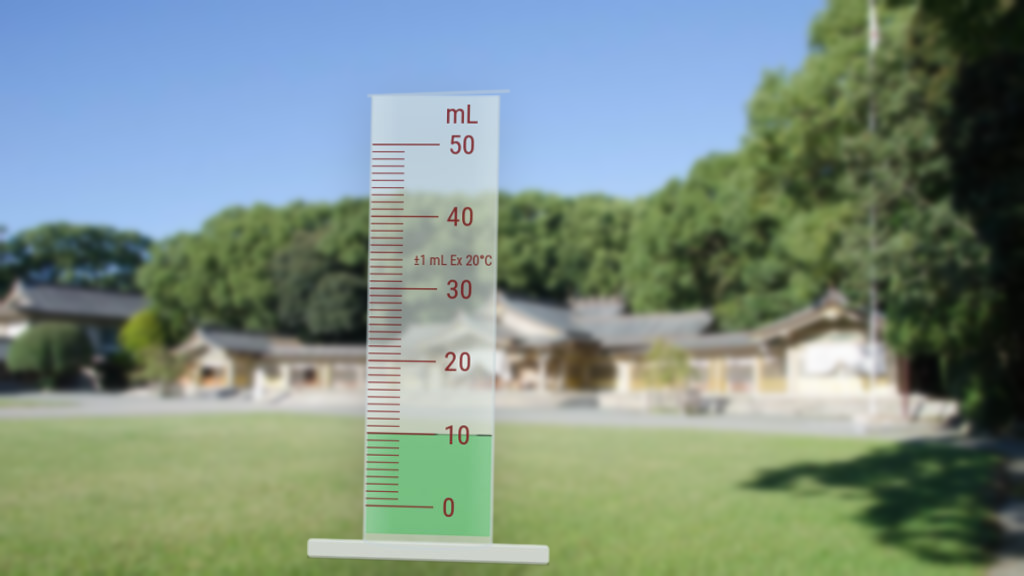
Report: 10 mL
